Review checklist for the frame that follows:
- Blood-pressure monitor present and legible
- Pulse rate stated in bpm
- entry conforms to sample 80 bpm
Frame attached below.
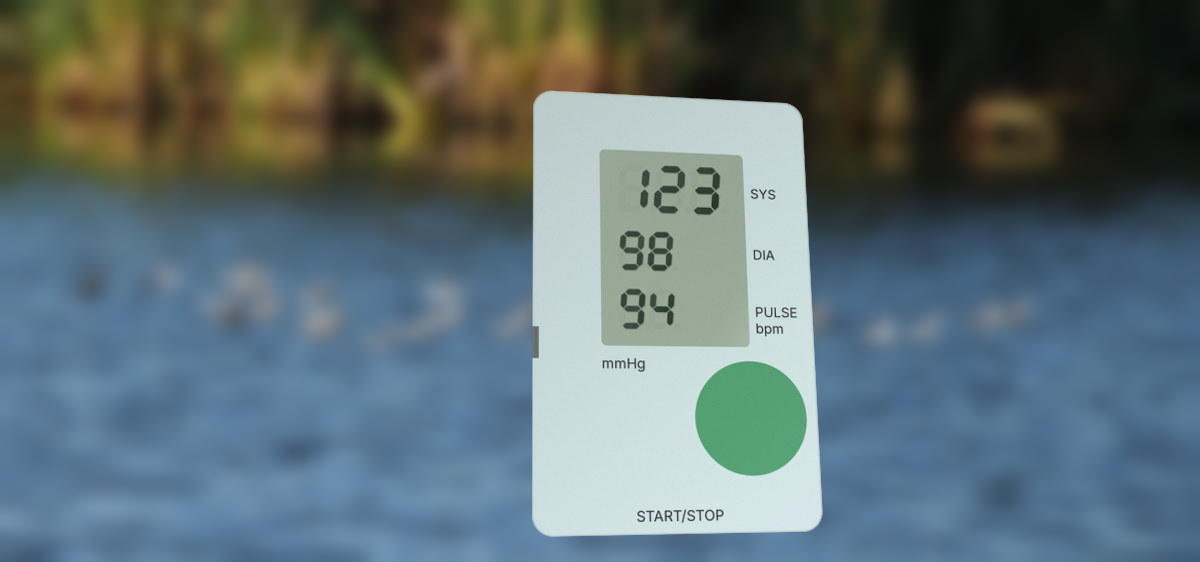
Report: 94 bpm
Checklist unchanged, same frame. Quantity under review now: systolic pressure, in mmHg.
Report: 123 mmHg
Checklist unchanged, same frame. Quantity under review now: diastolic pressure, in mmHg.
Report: 98 mmHg
